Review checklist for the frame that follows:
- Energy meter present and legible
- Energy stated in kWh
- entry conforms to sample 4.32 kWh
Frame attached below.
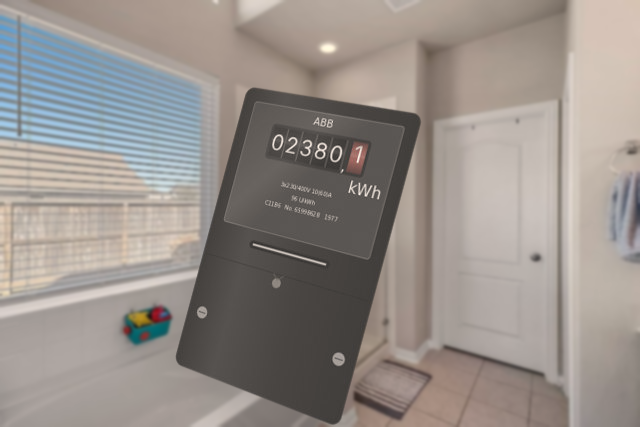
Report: 2380.1 kWh
